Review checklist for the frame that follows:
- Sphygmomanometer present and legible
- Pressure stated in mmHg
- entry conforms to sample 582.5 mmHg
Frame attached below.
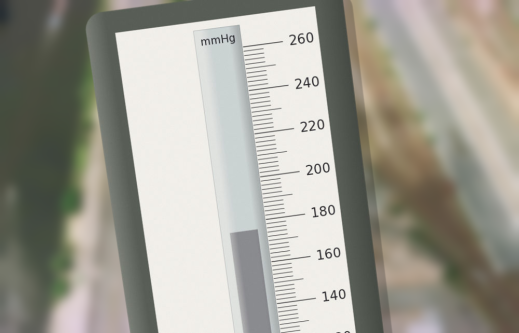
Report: 176 mmHg
